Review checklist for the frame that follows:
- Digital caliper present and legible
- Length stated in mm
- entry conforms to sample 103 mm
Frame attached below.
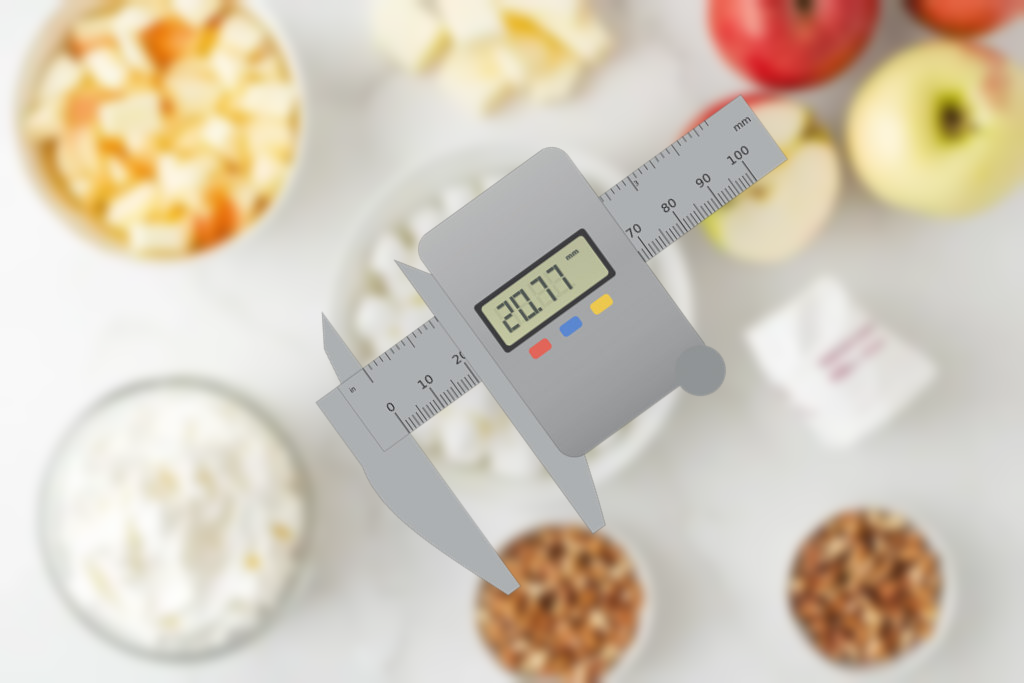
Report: 20.77 mm
